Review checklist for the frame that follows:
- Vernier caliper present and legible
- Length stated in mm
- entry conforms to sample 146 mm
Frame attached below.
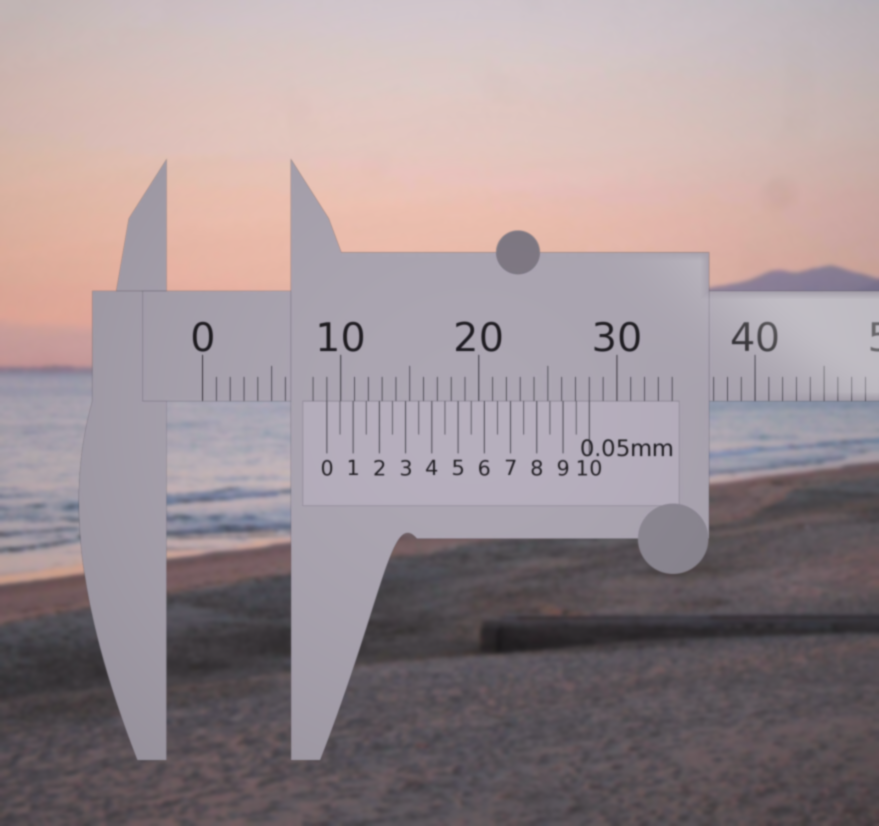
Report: 9.0 mm
